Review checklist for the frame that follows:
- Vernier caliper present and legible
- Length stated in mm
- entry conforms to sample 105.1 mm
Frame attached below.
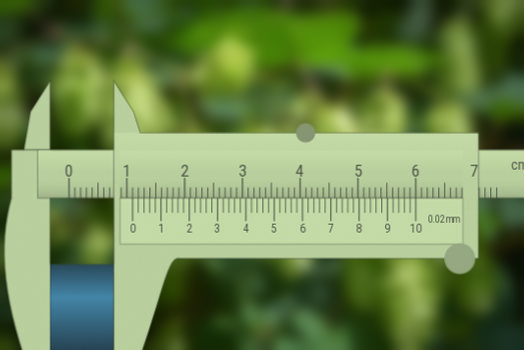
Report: 11.0 mm
